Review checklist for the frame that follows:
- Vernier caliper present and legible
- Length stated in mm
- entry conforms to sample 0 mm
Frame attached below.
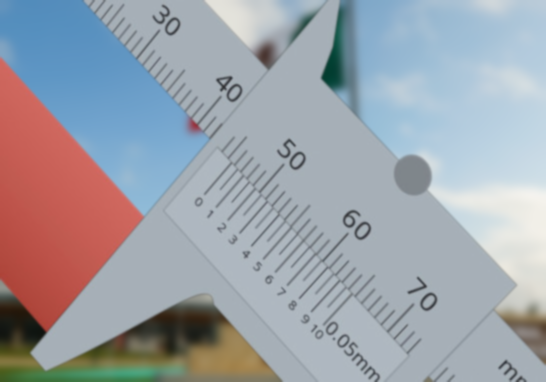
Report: 45.6 mm
